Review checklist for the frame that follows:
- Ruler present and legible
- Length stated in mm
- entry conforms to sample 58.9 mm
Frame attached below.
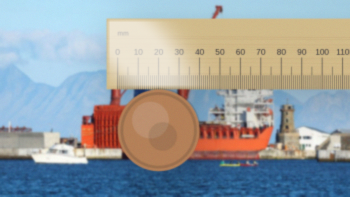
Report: 40 mm
